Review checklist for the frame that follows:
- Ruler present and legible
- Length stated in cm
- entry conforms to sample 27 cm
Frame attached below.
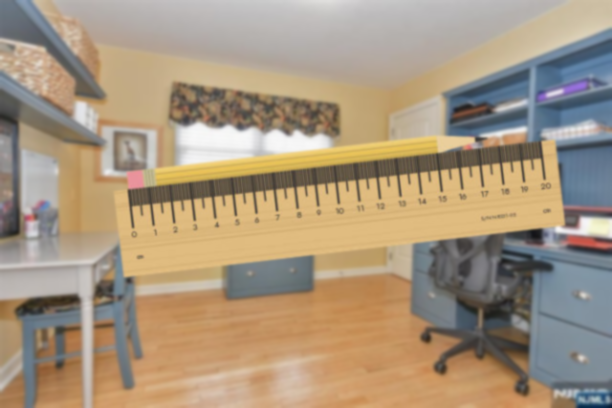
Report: 17.5 cm
